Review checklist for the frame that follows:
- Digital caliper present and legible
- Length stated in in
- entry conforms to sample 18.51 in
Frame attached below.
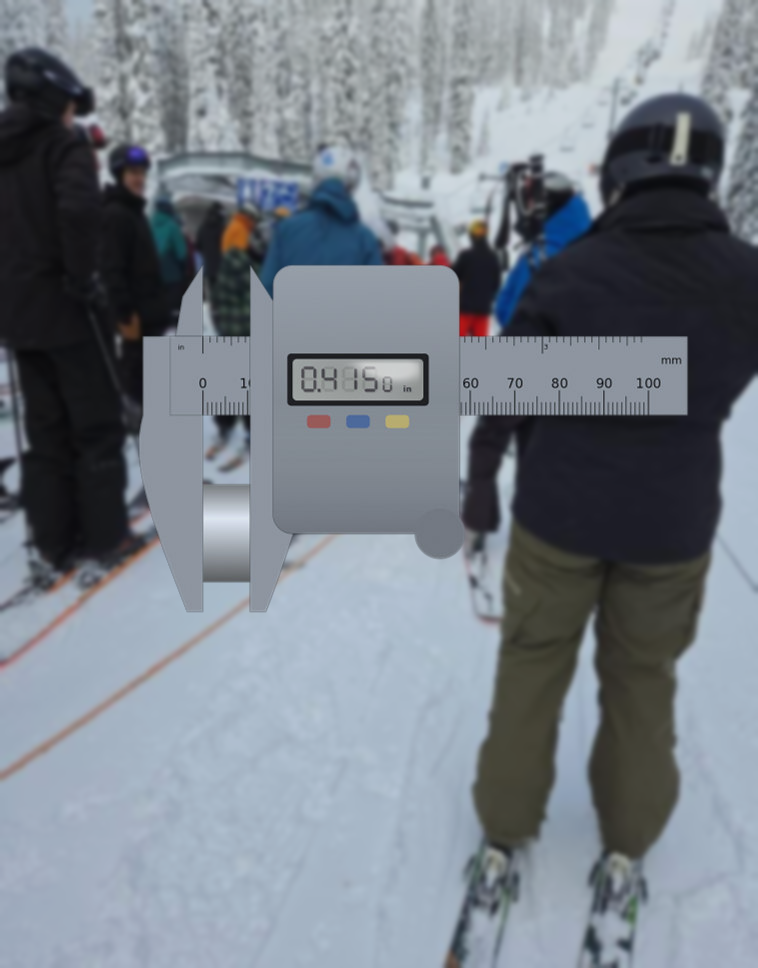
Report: 0.4150 in
